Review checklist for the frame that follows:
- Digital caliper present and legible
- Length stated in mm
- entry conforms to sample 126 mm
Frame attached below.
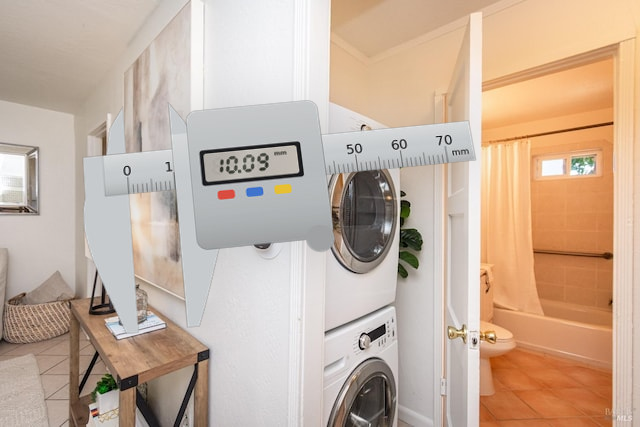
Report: 10.09 mm
